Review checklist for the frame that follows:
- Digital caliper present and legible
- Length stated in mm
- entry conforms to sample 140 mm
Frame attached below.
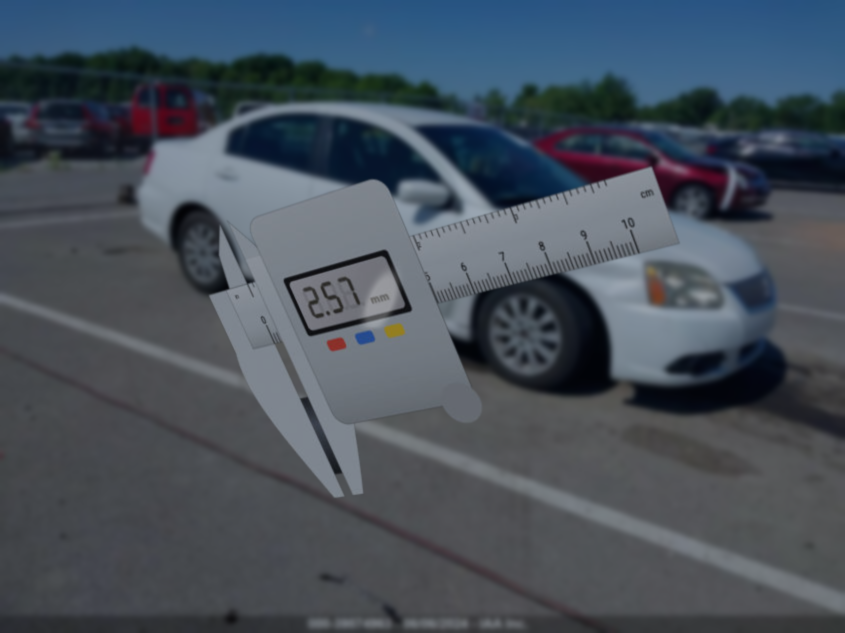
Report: 2.57 mm
